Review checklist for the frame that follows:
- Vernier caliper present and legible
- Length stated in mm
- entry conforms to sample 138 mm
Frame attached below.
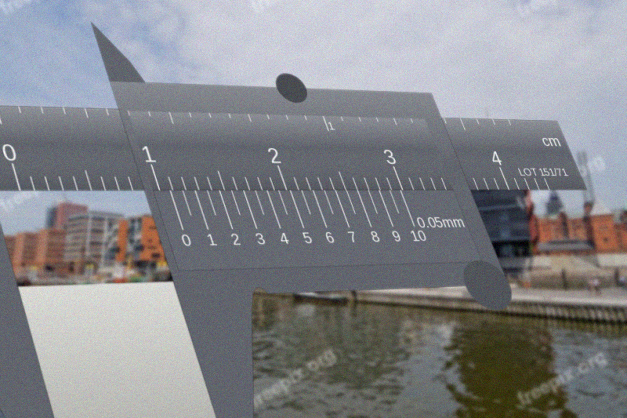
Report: 10.8 mm
